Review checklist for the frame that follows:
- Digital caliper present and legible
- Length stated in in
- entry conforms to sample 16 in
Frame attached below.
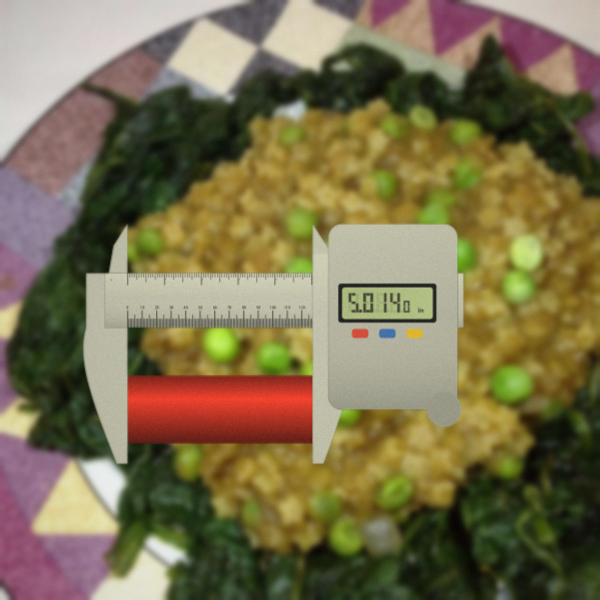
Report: 5.0140 in
